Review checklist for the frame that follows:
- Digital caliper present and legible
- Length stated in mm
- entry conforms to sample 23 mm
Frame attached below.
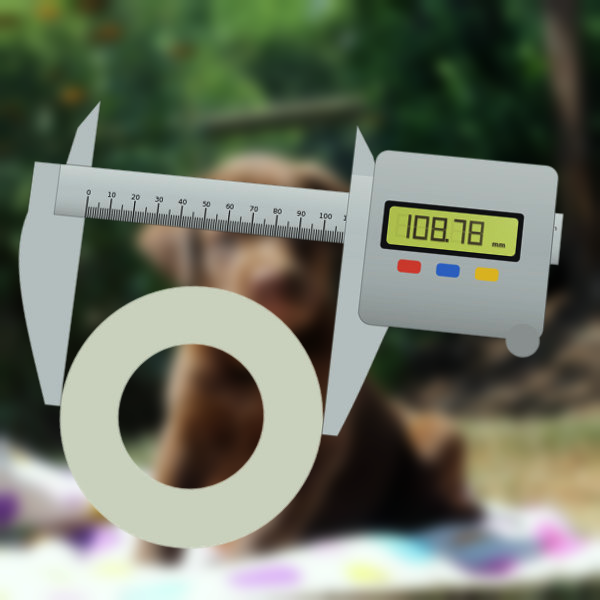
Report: 108.78 mm
